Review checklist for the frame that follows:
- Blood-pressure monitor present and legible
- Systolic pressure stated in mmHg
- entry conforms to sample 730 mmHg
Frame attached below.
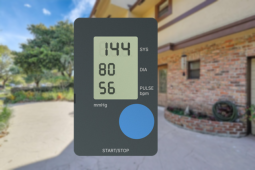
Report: 144 mmHg
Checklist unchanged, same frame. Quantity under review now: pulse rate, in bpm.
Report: 56 bpm
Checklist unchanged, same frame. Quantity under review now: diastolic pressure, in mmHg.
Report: 80 mmHg
